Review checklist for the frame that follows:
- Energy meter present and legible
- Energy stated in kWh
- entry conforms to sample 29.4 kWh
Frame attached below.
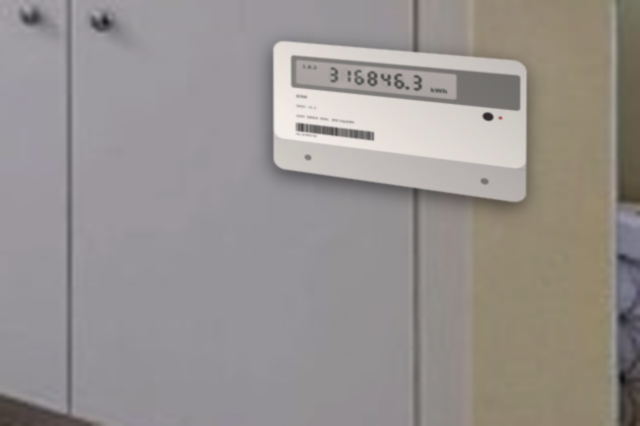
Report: 316846.3 kWh
